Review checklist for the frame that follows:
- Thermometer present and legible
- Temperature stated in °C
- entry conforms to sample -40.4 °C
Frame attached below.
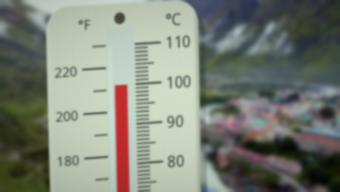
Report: 100 °C
